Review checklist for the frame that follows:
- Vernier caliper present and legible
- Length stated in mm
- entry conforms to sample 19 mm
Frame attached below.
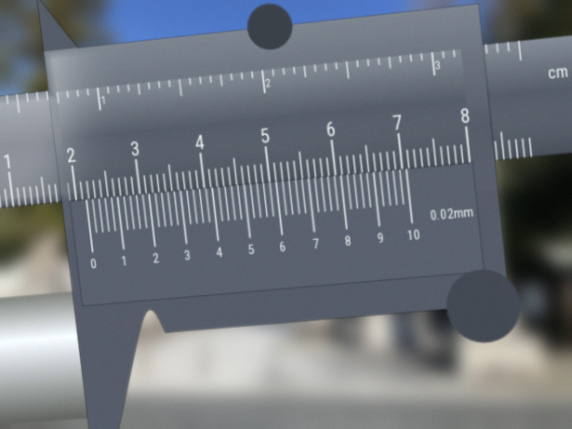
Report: 21.6 mm
